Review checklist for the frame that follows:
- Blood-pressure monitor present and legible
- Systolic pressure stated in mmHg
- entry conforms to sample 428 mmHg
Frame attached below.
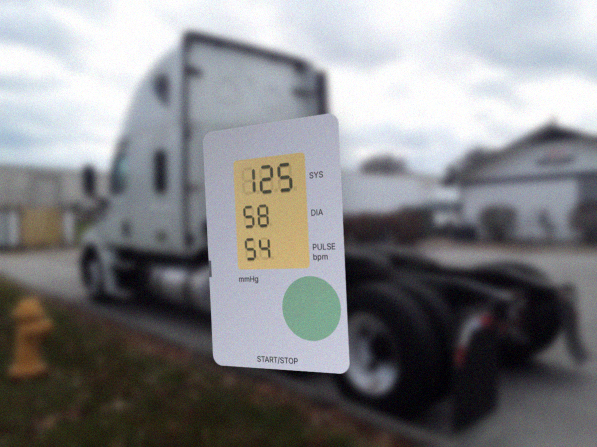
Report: 125 mmHg
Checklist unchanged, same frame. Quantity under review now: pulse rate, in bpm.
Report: 54 bpm
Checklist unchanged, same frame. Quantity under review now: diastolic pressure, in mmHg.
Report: 58 mmHg
